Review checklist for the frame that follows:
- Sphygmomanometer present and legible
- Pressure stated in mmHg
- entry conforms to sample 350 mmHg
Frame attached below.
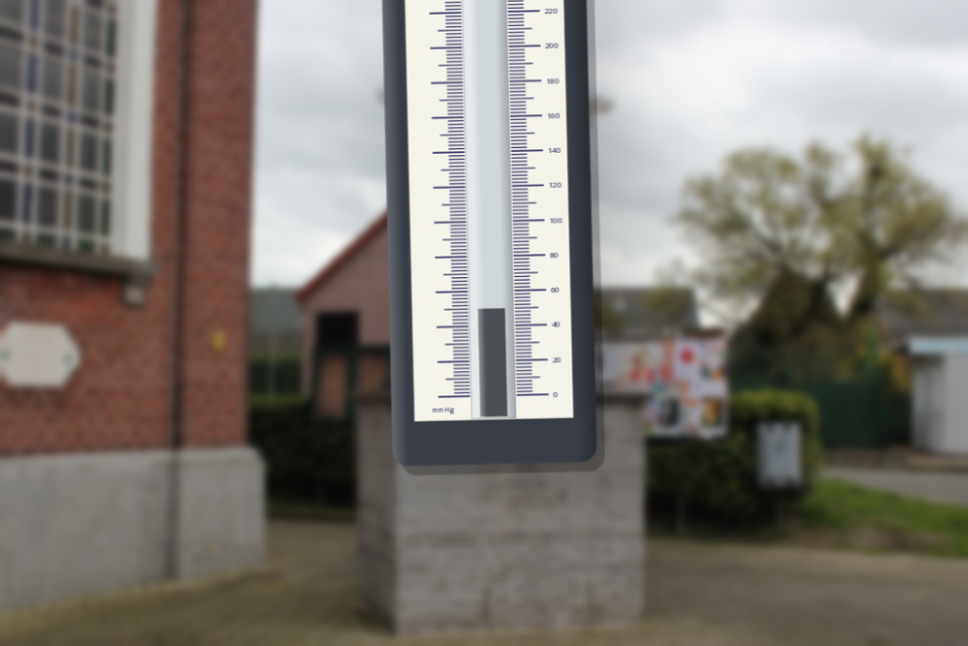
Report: 50 mmHg
